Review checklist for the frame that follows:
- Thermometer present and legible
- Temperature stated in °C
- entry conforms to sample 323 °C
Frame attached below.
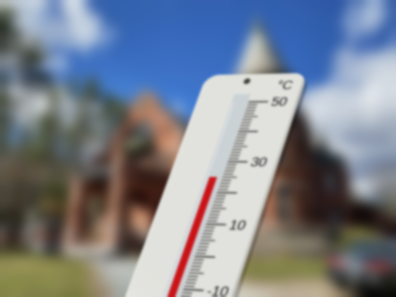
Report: 25 °C
